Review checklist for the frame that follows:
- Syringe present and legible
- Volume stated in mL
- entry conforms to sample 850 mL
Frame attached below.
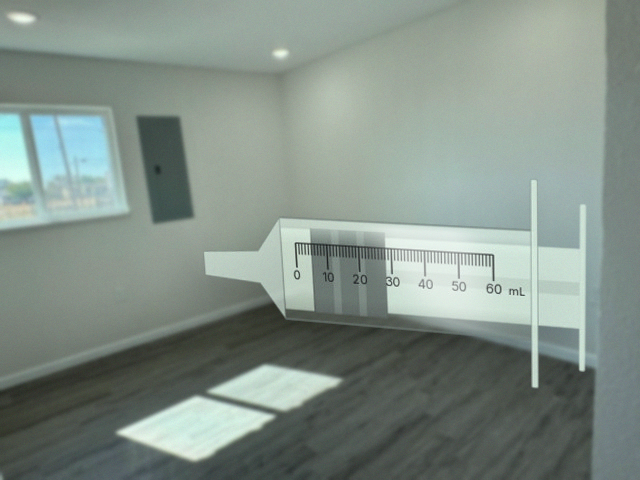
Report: 5 mL
